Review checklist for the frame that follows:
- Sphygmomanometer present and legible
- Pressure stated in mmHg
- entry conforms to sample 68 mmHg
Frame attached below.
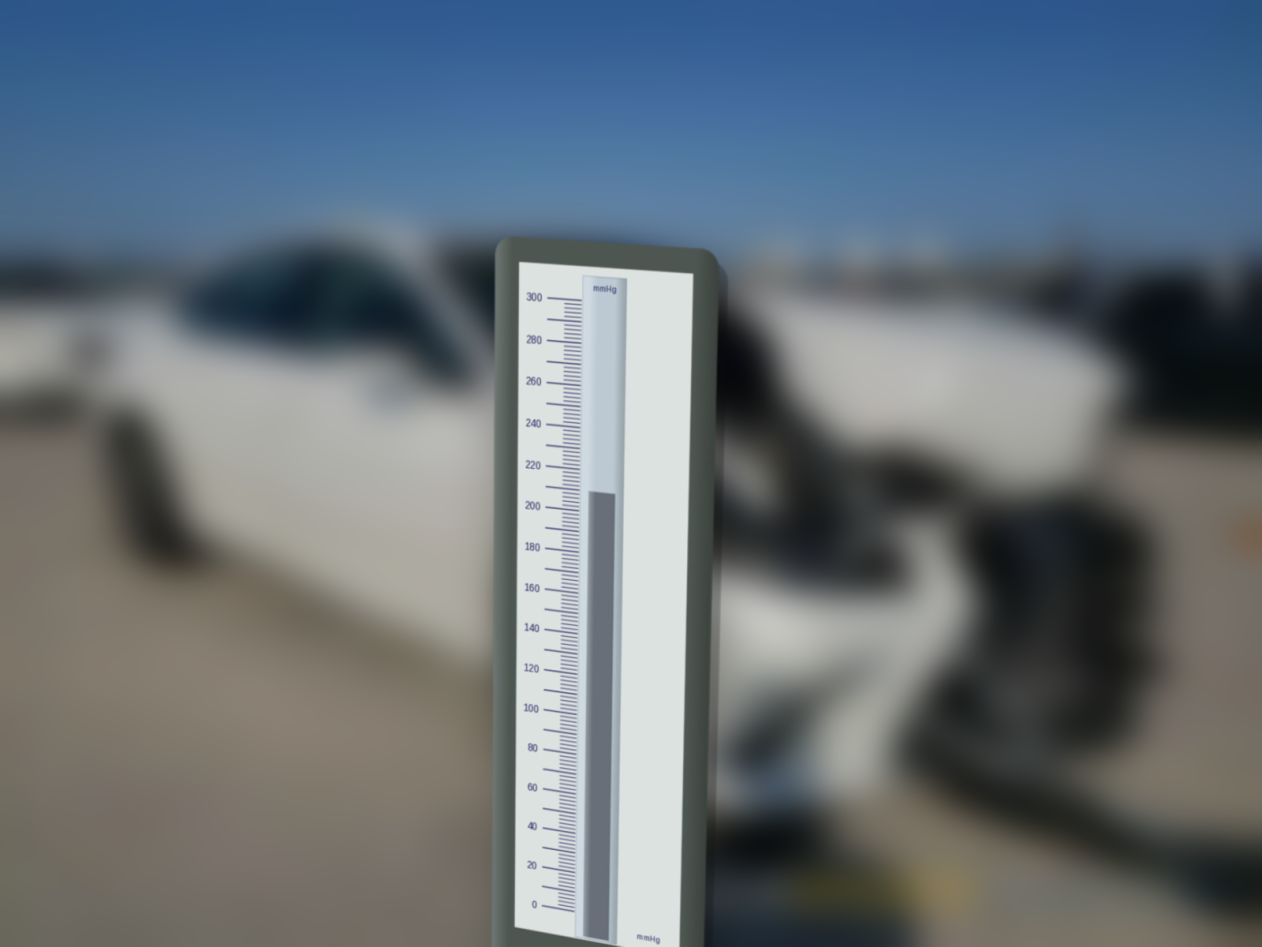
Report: 210 mmHg
